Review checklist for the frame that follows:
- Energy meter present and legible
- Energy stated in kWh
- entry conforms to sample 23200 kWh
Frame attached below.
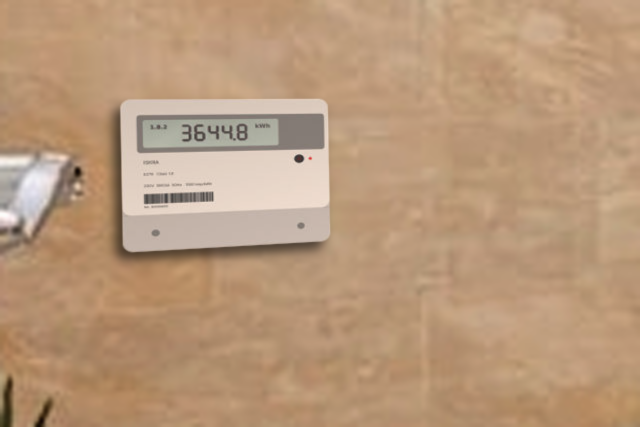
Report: 3644.8 kWh
